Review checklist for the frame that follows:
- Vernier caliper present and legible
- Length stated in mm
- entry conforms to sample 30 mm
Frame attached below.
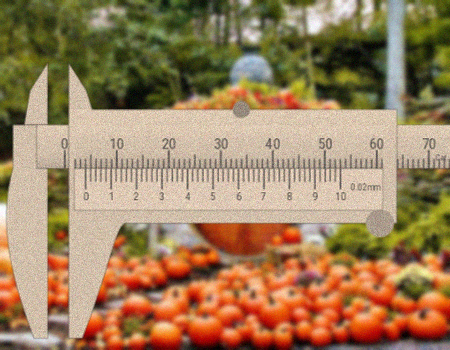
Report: 4.0 mm
